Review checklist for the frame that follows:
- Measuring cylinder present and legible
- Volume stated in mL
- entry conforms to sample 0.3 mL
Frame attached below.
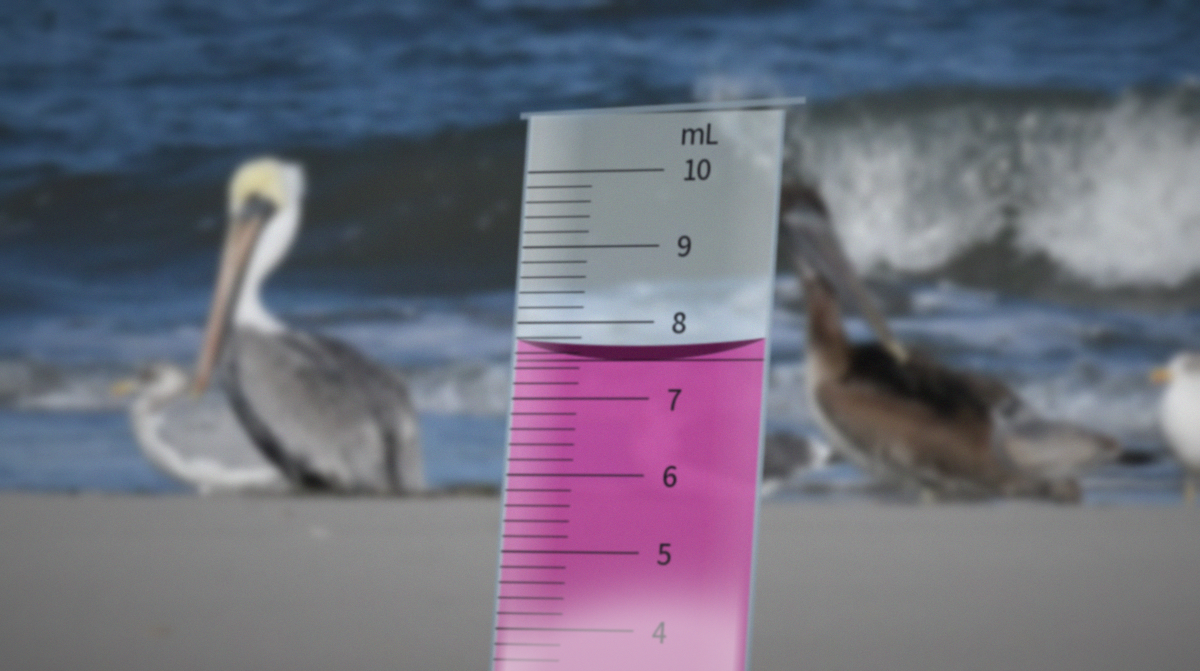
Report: 7.5 mL
